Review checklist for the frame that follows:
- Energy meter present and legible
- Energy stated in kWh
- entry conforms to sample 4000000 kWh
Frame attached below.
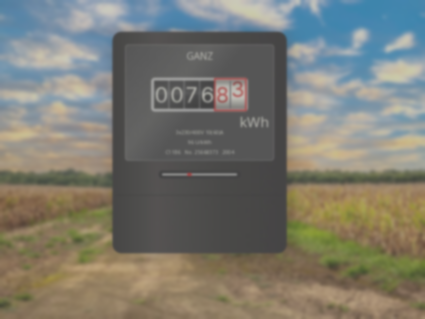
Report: 76.83 kWh
